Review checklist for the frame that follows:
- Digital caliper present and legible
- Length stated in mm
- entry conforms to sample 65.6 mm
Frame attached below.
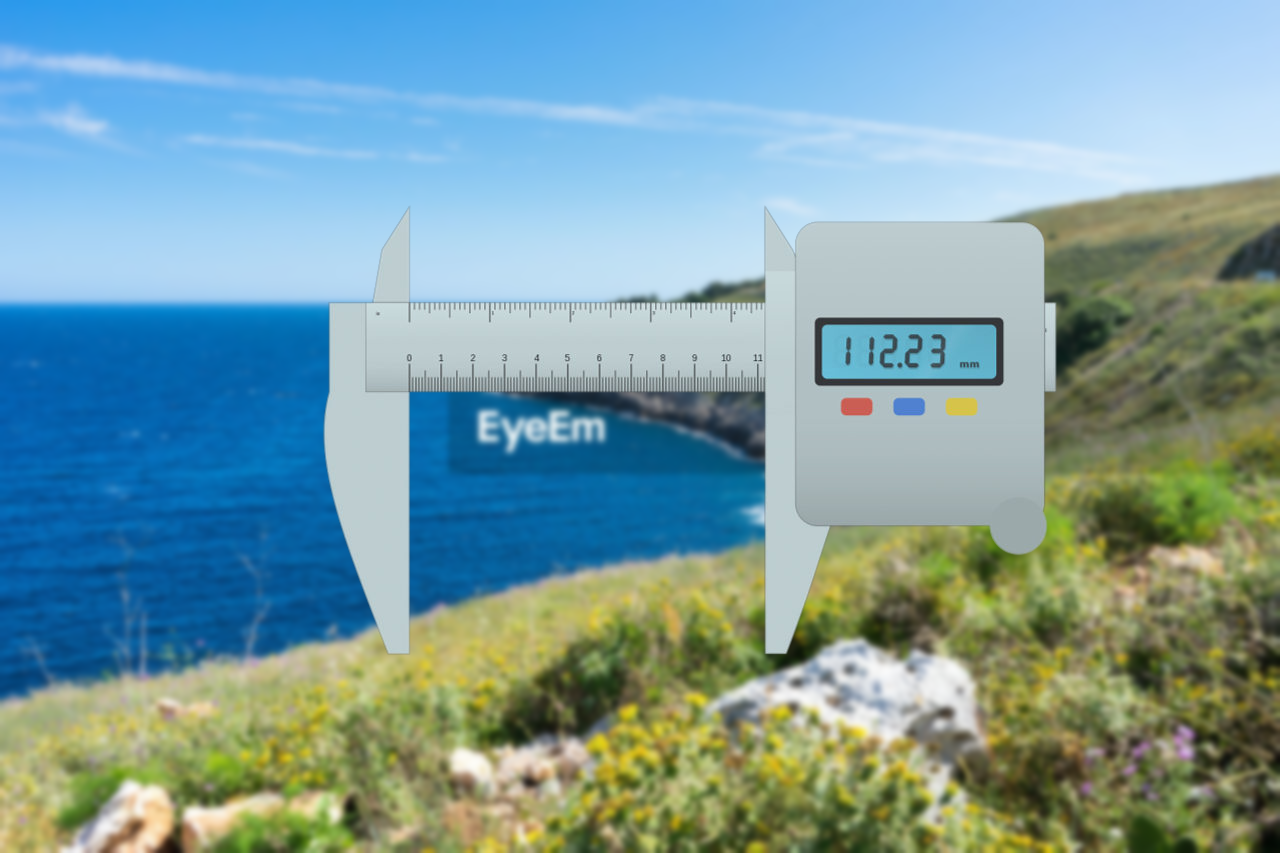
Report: 112.23 mm
